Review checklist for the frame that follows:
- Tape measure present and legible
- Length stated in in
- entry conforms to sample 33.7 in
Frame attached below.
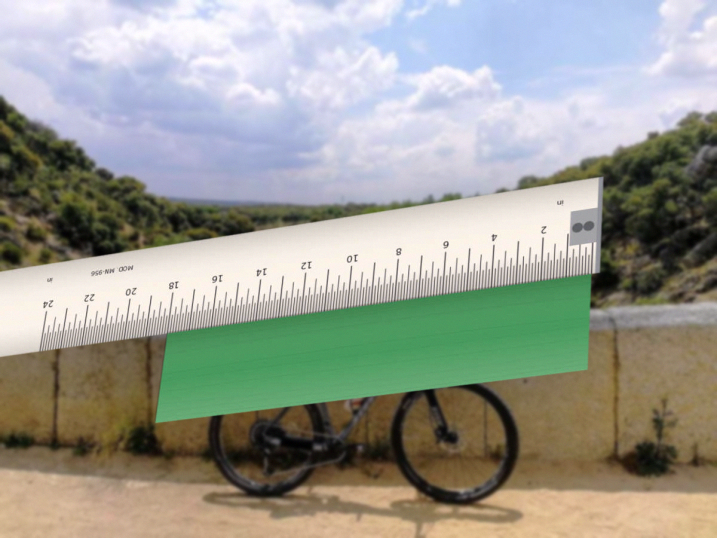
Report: 18 in
